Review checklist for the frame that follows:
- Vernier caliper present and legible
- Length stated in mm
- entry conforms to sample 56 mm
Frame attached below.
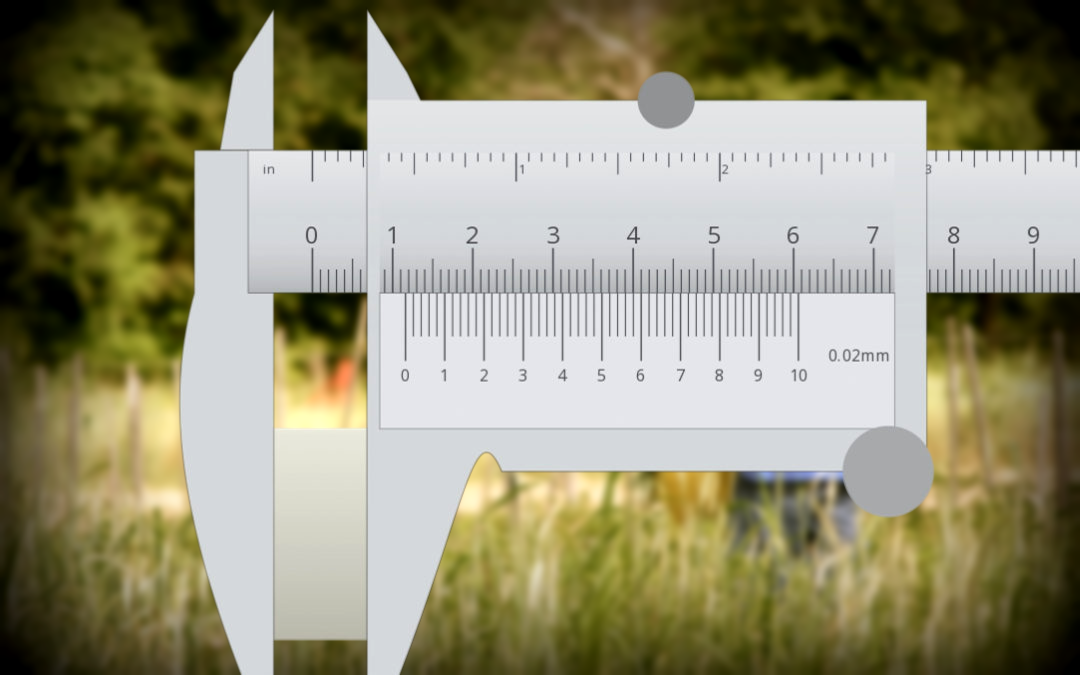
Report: 11.6 mm
